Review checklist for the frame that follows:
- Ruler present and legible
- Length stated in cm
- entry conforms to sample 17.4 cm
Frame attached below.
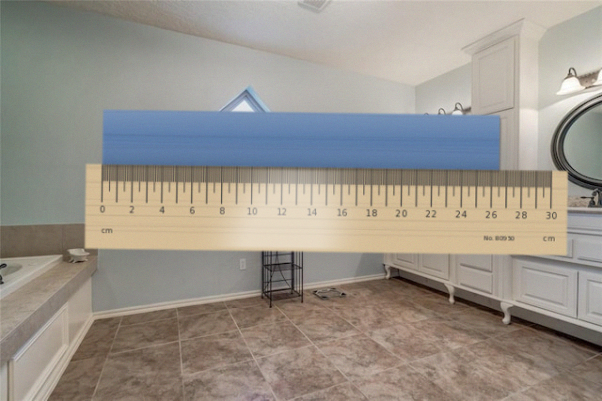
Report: 26.5 cm
